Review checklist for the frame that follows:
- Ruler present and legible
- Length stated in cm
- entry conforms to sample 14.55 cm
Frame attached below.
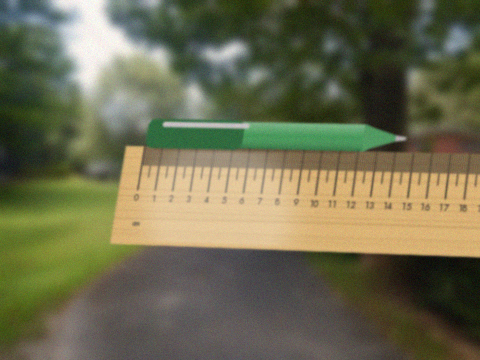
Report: 14.5 cm
